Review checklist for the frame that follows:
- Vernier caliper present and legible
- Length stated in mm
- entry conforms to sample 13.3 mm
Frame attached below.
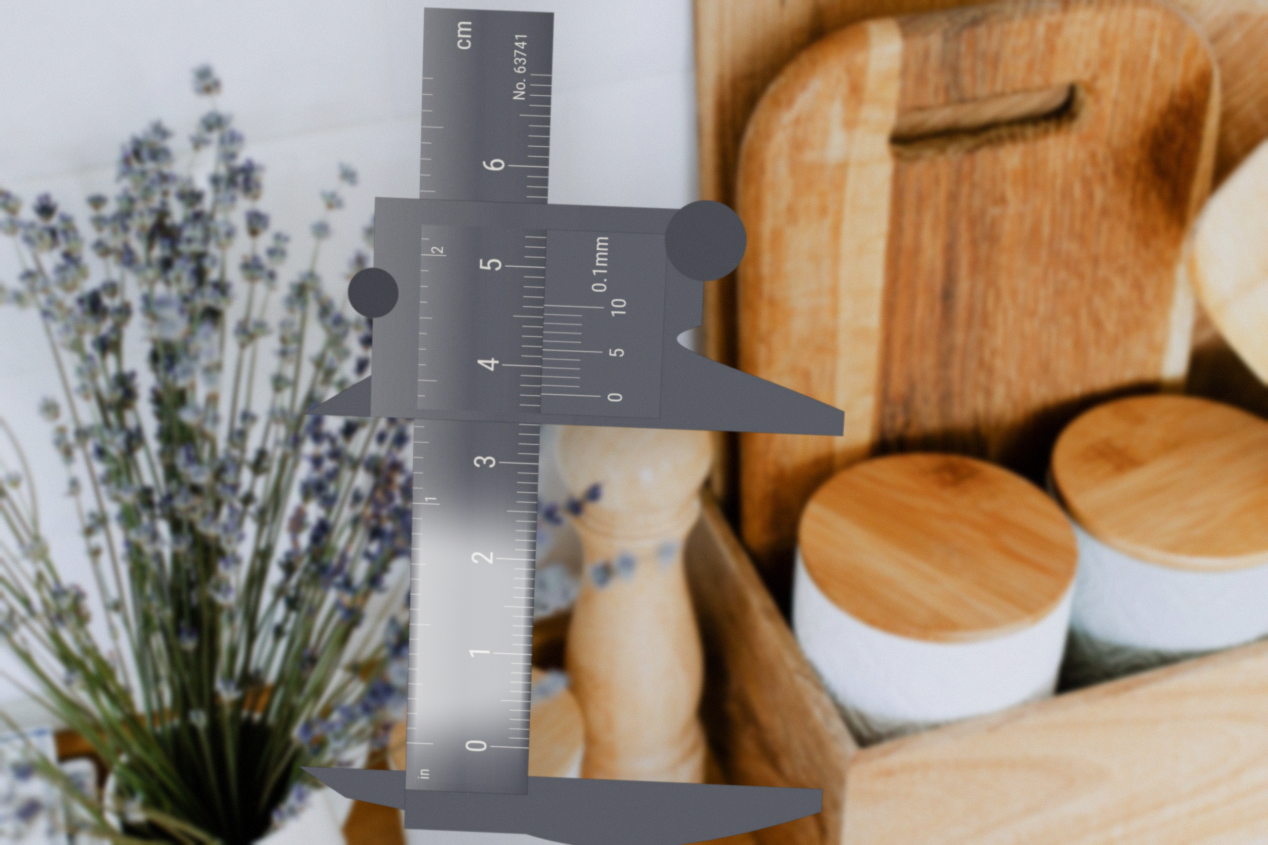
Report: 37.2 mm
